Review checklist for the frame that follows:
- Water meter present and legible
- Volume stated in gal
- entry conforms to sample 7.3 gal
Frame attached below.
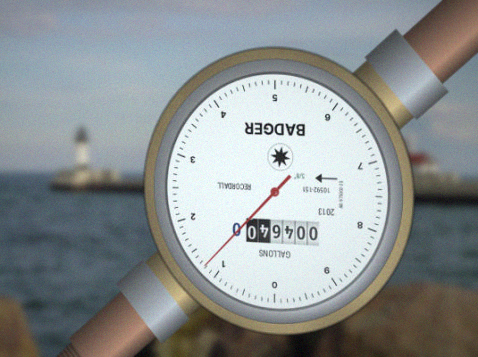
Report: 46401.2 gal
